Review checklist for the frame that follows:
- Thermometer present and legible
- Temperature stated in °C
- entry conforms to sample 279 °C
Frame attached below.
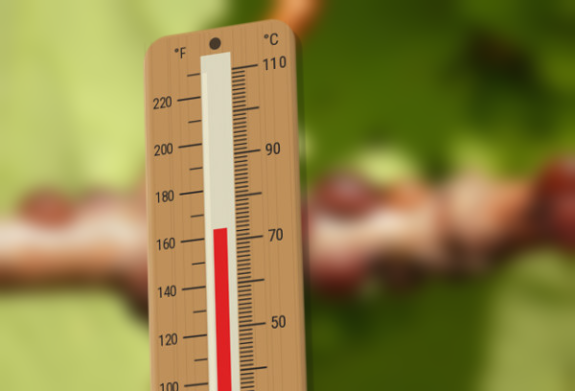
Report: 73 °C
